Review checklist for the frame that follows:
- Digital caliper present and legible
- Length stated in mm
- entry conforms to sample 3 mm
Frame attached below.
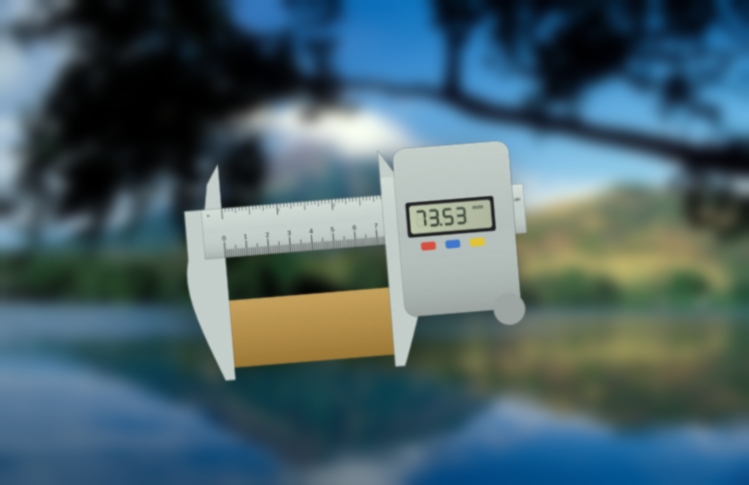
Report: 73.53 mm
